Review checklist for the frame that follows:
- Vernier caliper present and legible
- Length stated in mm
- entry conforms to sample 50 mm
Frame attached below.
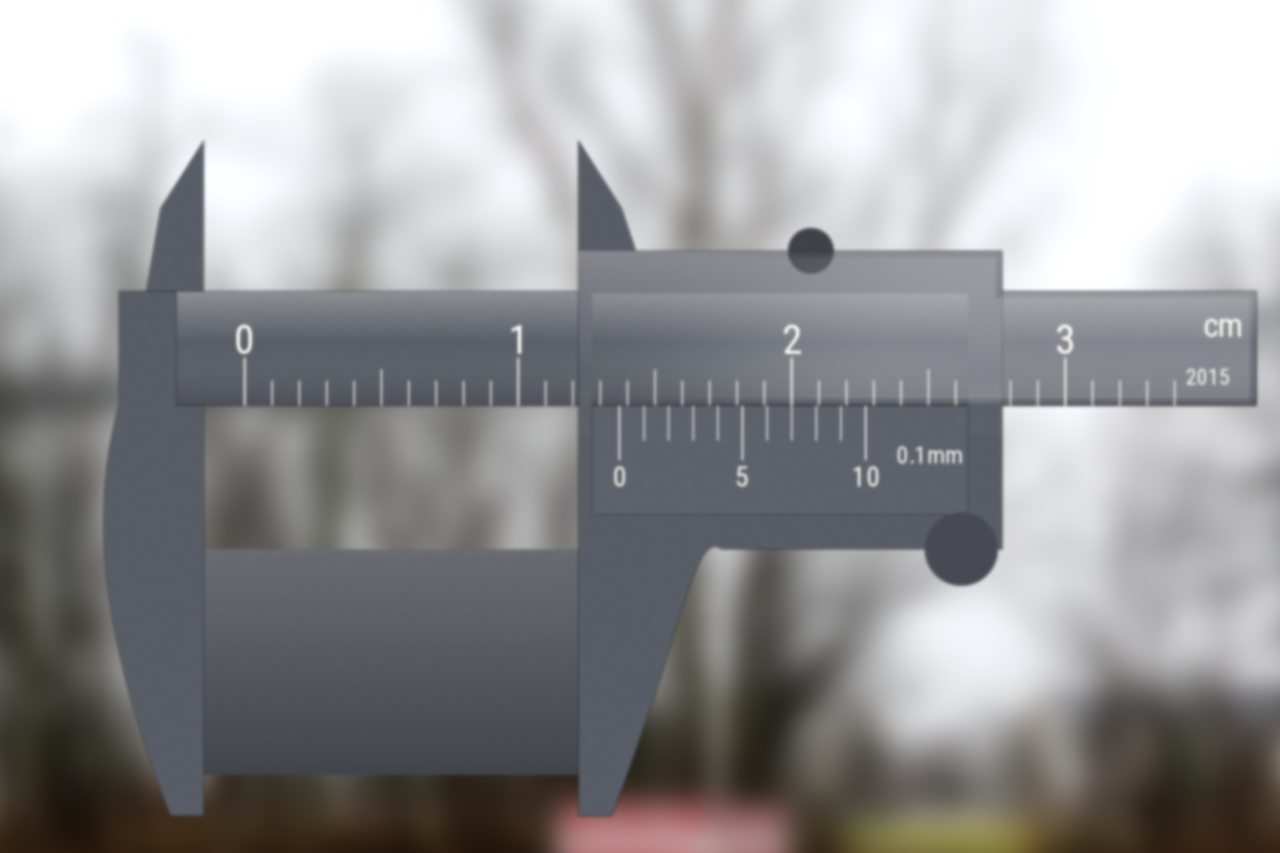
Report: 13.7 mm
